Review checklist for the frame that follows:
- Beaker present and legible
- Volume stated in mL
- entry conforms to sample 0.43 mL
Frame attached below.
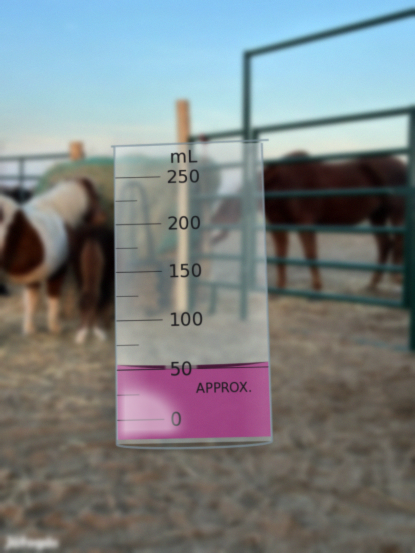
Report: 50 mL
